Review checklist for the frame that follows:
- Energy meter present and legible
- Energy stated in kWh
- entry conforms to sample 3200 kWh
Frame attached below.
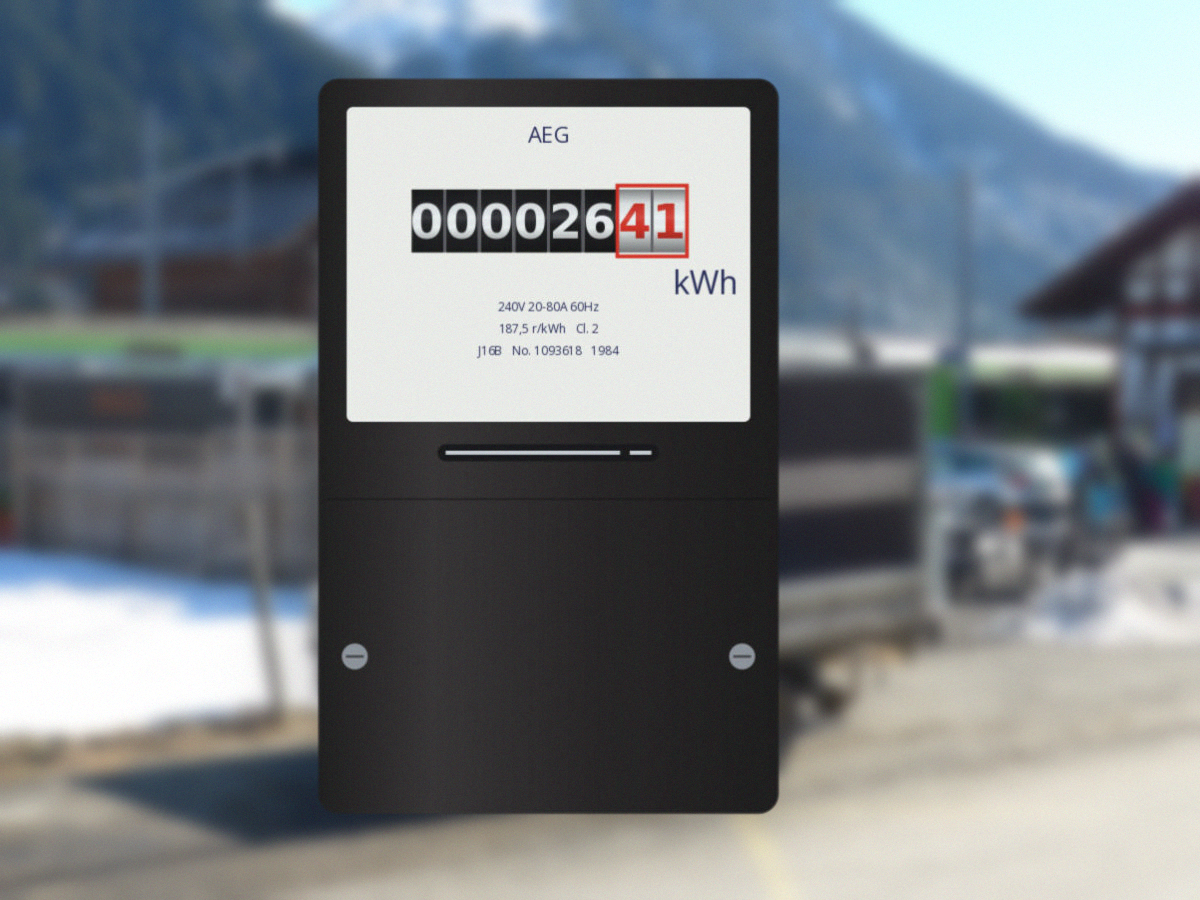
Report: 26.41 kWh
